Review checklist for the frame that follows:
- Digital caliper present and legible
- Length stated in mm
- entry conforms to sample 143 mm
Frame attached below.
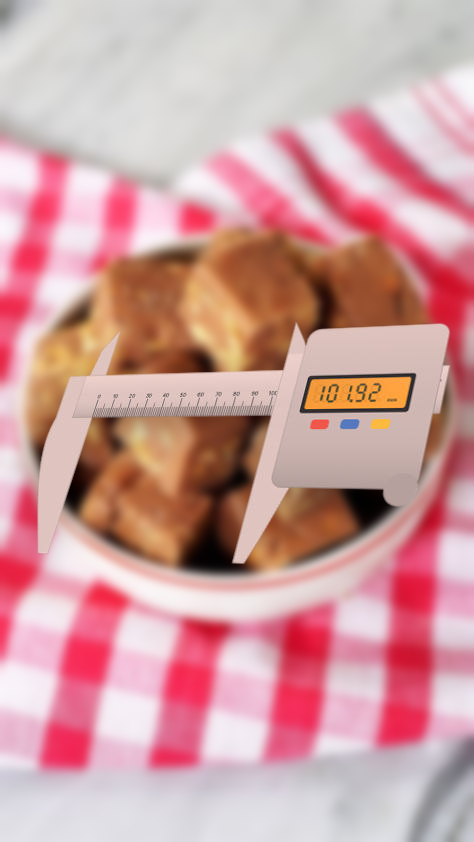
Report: 101.92 mm
